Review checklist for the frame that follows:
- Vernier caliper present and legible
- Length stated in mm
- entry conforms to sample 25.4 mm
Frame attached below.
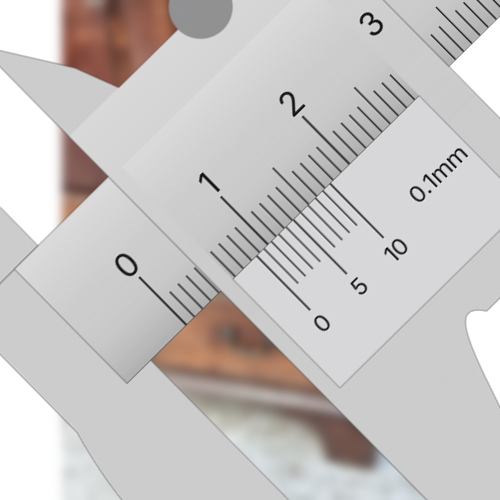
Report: 8.6 mm
